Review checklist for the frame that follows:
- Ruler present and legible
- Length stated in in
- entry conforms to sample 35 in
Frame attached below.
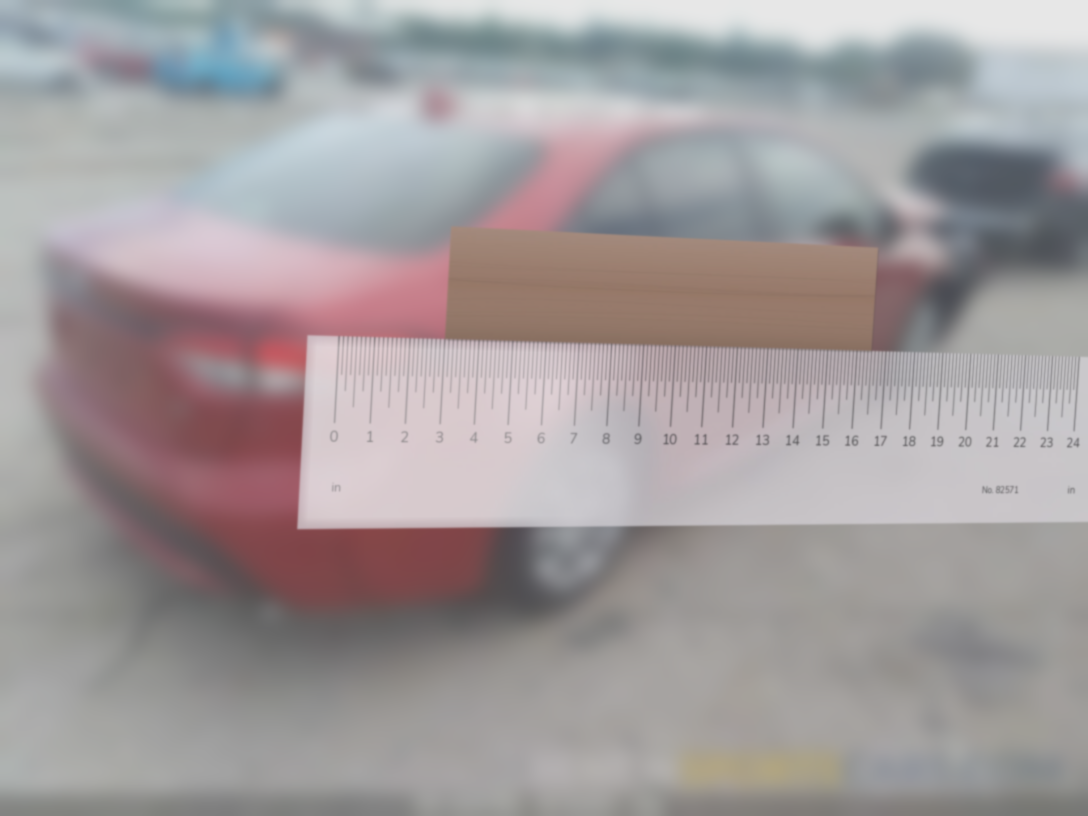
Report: 13.5 in
